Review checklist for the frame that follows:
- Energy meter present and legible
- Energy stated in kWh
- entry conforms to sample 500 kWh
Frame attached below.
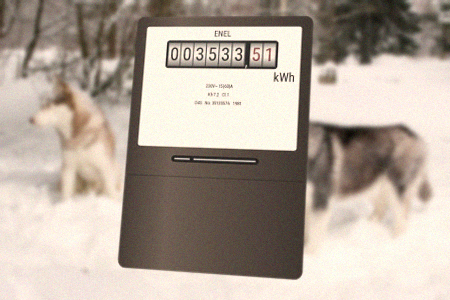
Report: 3533.51 kWh
